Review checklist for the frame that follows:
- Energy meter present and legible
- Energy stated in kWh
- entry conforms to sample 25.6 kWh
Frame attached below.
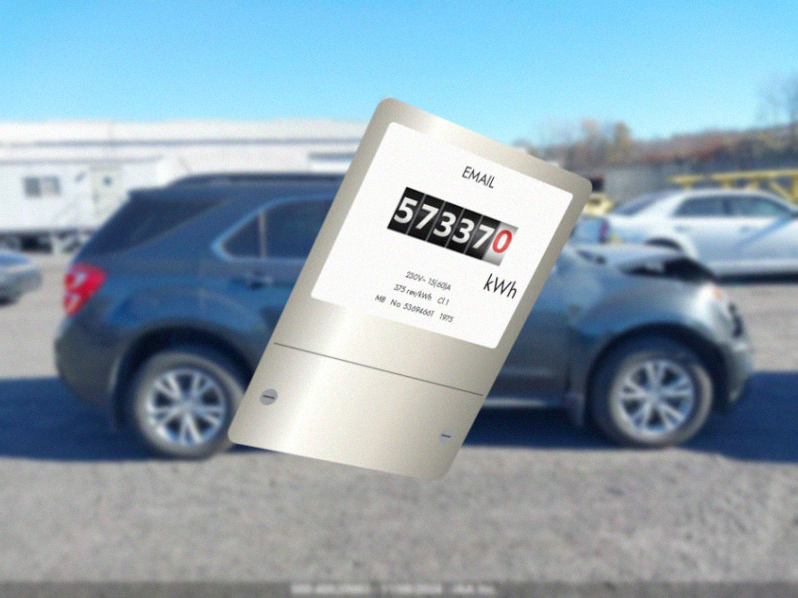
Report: 57337.0 kWh
